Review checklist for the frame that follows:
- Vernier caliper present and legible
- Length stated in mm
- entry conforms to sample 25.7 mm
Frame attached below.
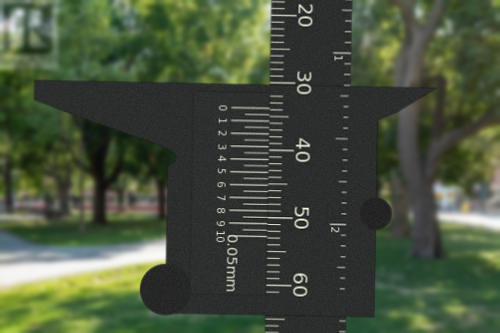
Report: 33.8 mm
